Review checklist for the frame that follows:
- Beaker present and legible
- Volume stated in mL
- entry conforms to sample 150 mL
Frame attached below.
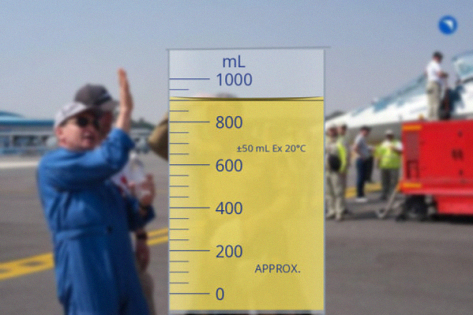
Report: 900 mL
